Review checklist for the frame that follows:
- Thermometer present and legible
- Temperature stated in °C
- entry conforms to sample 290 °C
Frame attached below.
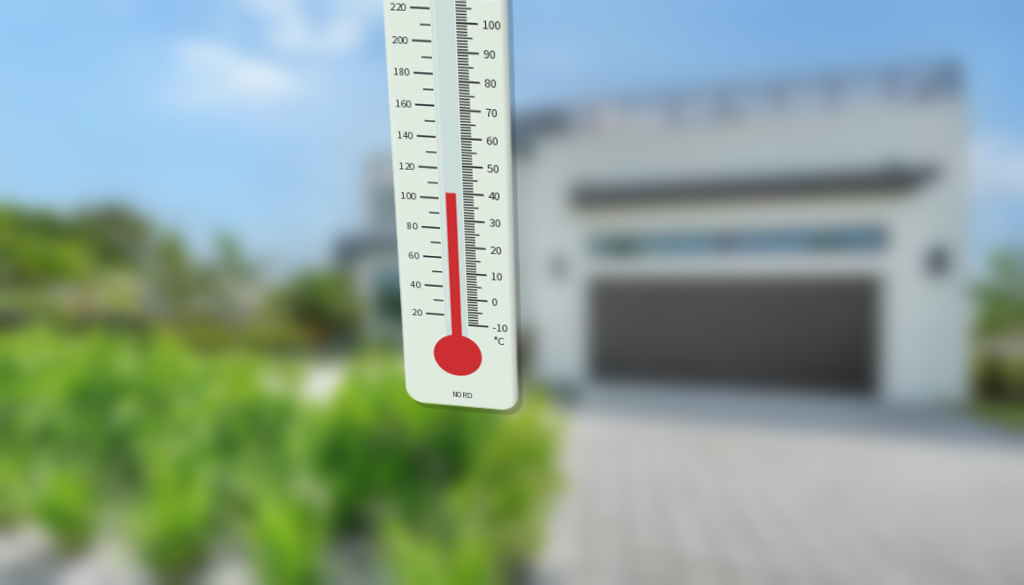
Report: 40 °C
